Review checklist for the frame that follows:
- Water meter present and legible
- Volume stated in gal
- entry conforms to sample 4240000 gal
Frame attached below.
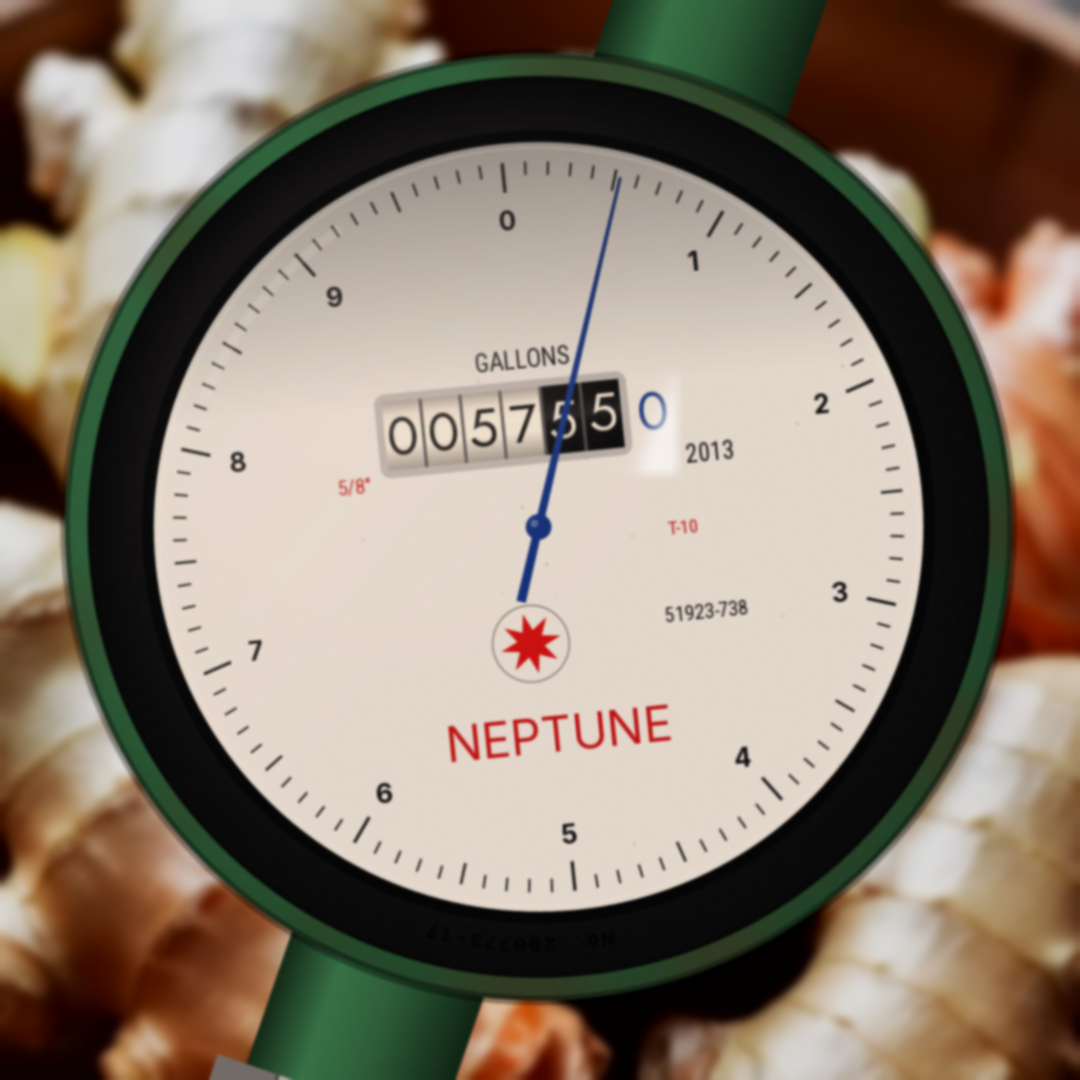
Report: 57550.5 gal
